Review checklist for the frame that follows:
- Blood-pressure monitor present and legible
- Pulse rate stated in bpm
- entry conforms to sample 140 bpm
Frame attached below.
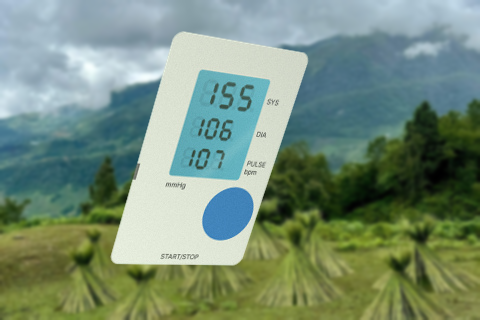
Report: 107 bpm
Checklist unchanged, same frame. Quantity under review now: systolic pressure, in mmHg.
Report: 155 mmHg
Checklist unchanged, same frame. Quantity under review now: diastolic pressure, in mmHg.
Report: 106 mmHg
